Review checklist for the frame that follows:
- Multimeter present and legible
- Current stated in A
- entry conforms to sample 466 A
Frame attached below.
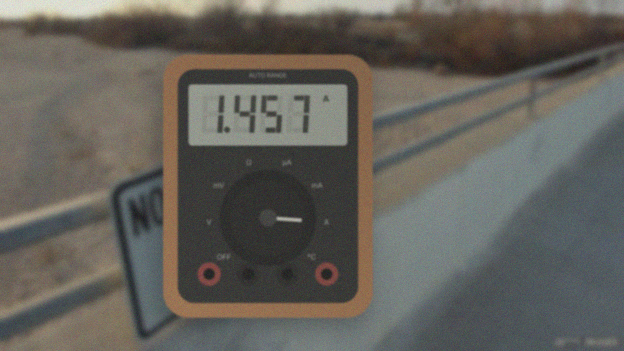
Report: 1.457 A
